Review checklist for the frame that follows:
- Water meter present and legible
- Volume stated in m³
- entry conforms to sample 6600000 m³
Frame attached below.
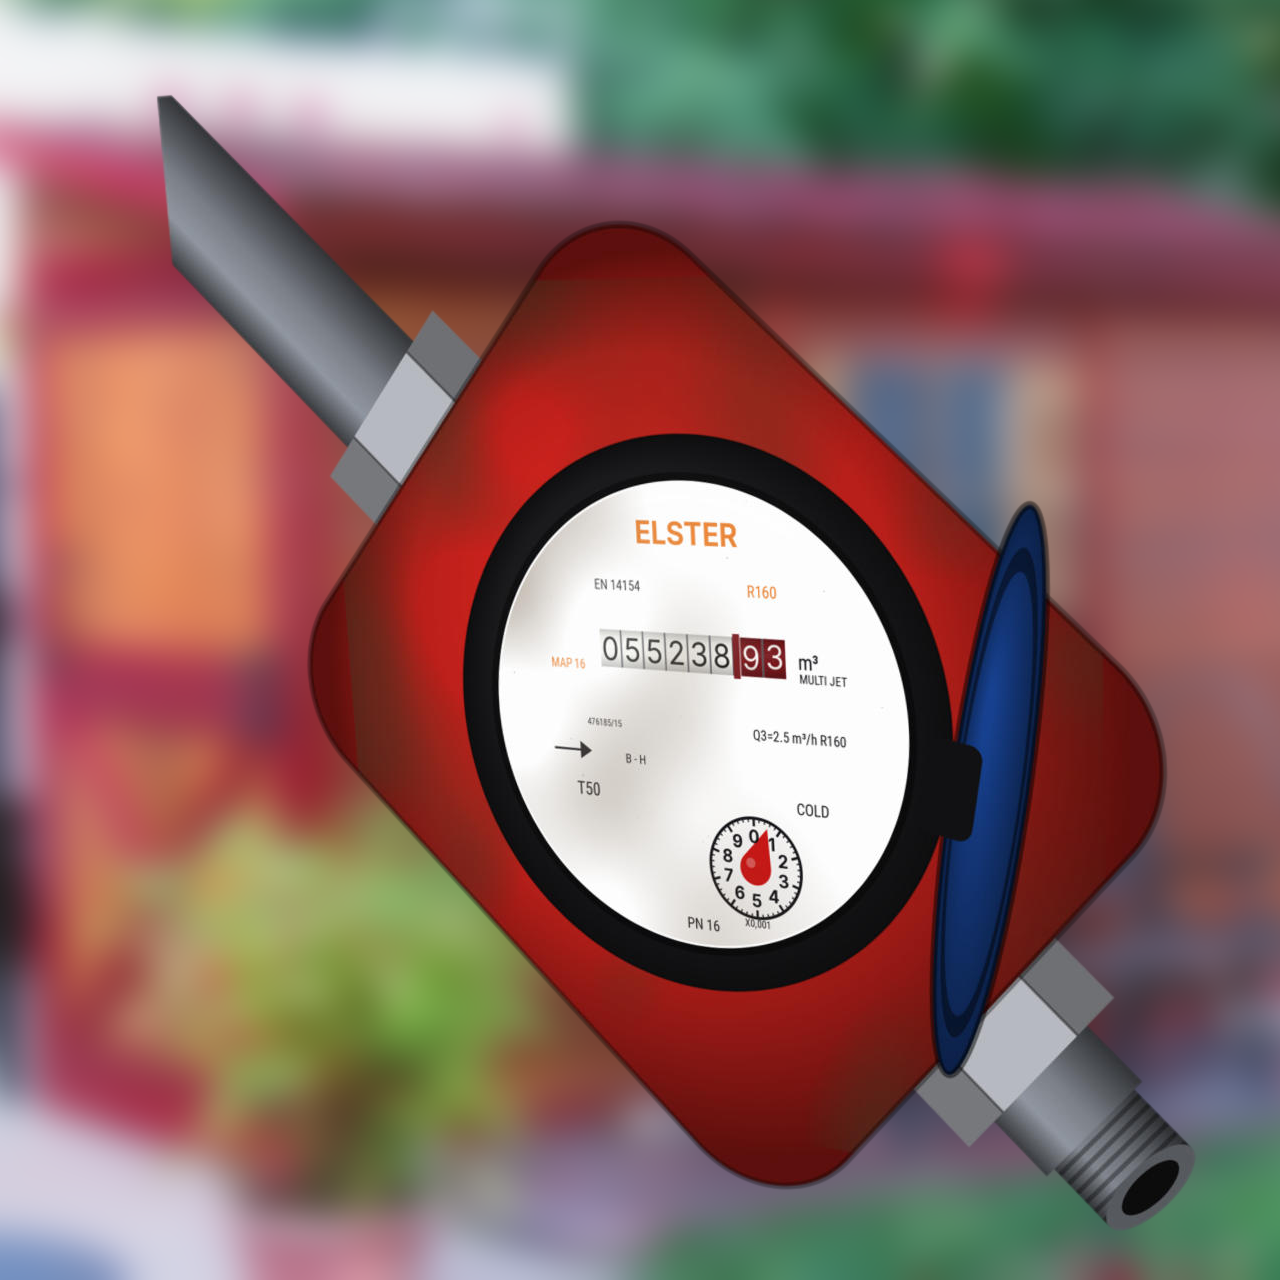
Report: 55238.930 m³
